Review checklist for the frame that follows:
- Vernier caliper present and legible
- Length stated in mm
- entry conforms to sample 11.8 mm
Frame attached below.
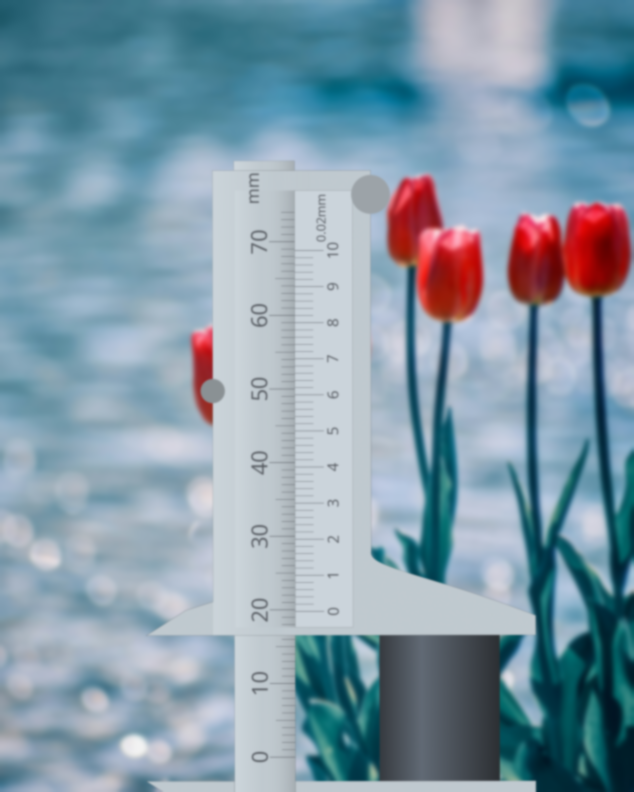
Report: 19.8 mm
